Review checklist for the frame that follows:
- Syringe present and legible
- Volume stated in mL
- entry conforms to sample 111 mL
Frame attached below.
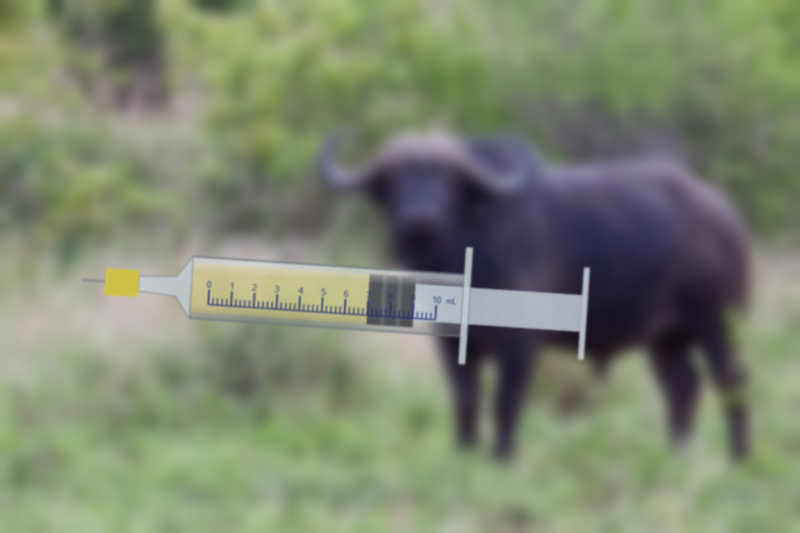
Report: 7 mL
